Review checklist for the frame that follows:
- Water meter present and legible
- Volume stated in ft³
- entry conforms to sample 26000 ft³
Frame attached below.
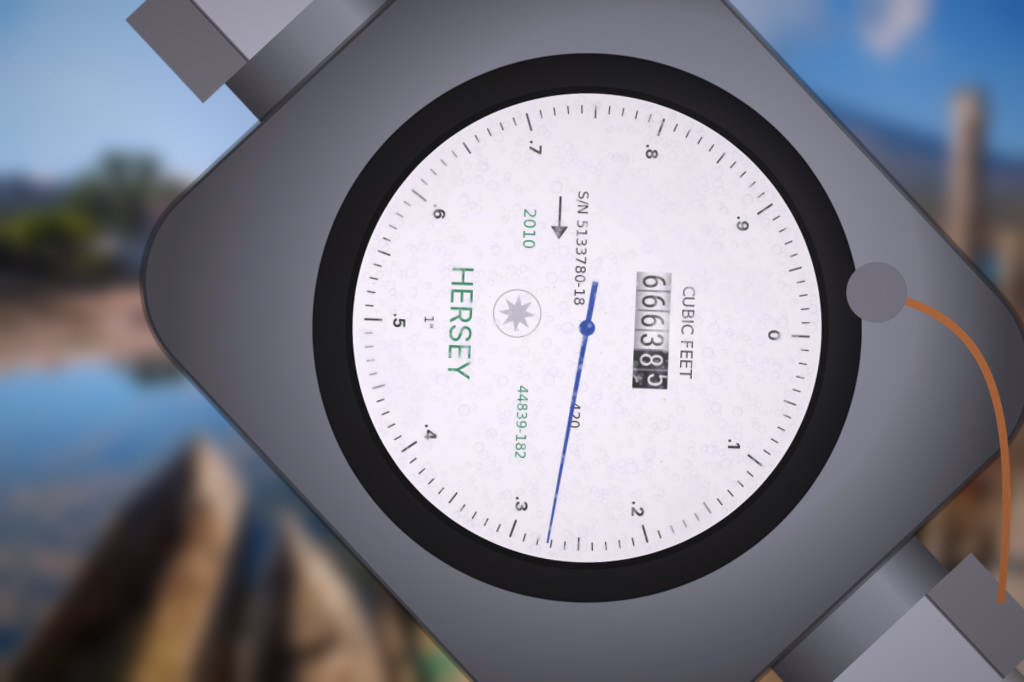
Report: 666385.27 ft³
